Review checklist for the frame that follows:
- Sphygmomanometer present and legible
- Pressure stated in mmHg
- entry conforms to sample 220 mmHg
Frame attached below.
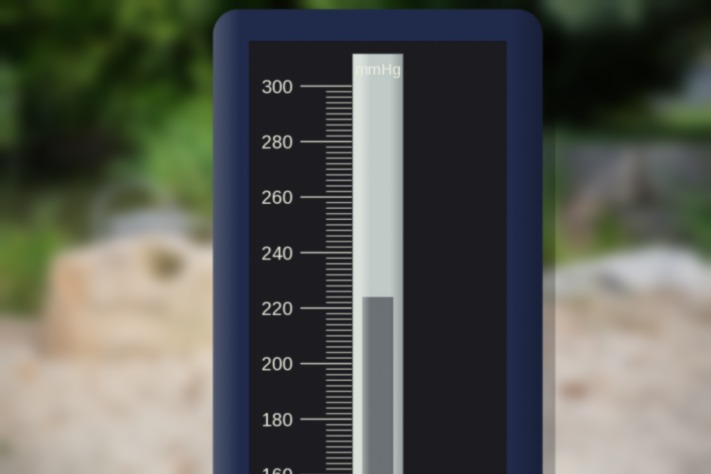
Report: 224 mmHg
